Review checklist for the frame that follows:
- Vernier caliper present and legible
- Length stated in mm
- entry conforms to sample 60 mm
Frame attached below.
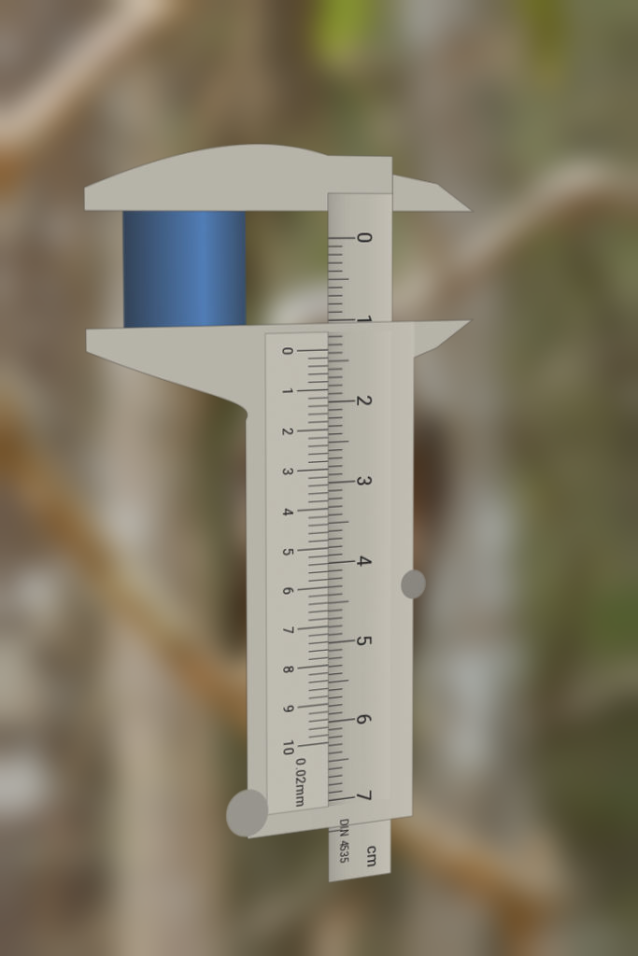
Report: 13.6 mm
